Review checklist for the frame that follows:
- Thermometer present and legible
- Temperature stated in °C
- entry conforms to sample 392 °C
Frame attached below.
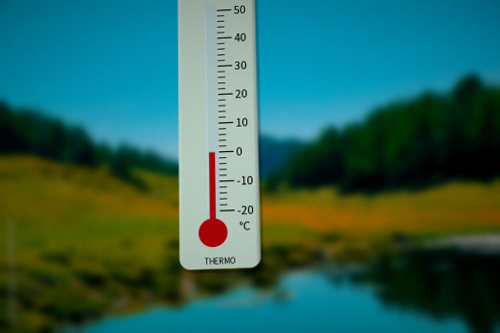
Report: 0 °C
